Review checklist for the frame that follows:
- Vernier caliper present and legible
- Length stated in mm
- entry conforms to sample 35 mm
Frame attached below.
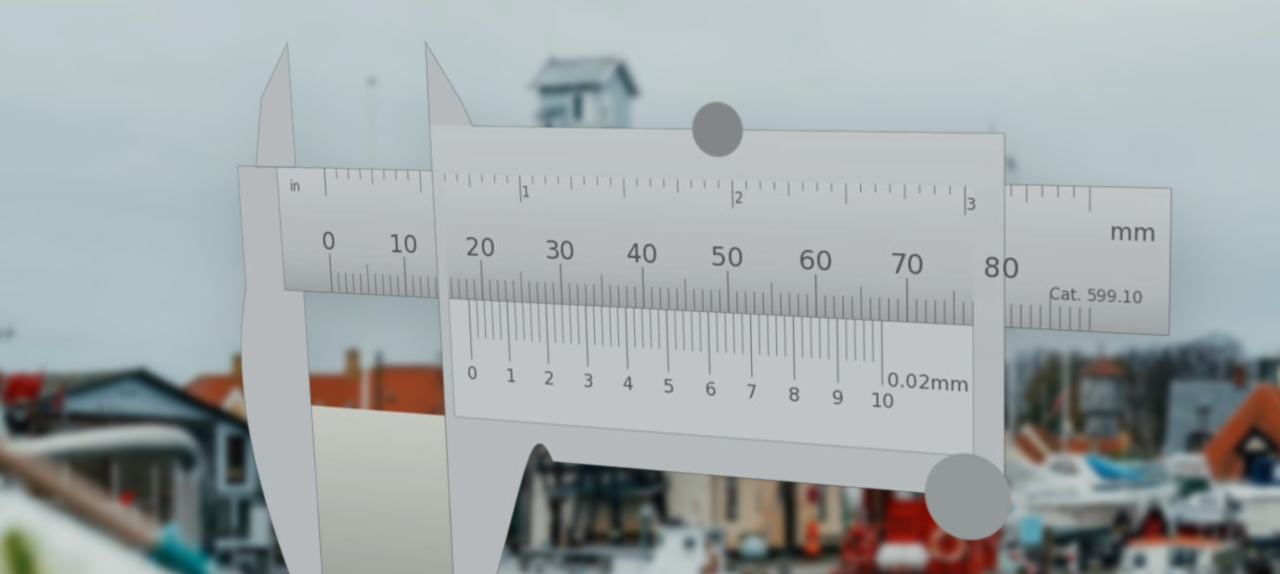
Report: 18.2 mm
